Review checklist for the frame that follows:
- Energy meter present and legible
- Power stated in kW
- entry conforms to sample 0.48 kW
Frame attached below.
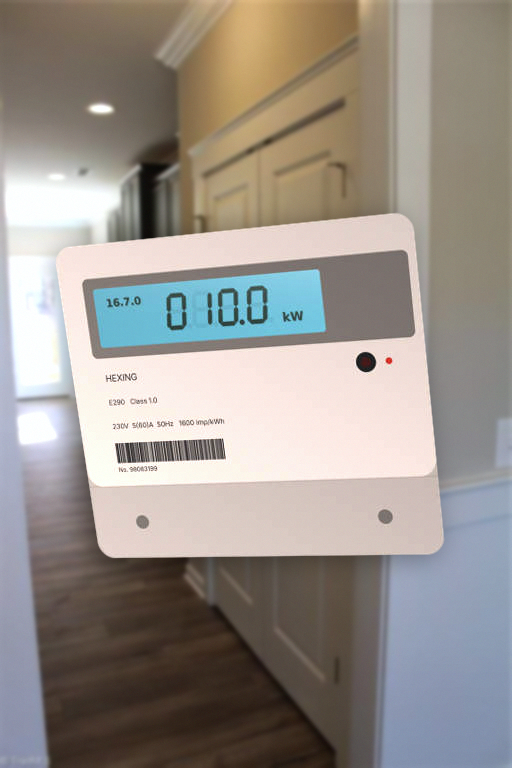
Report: 10.0 kW
